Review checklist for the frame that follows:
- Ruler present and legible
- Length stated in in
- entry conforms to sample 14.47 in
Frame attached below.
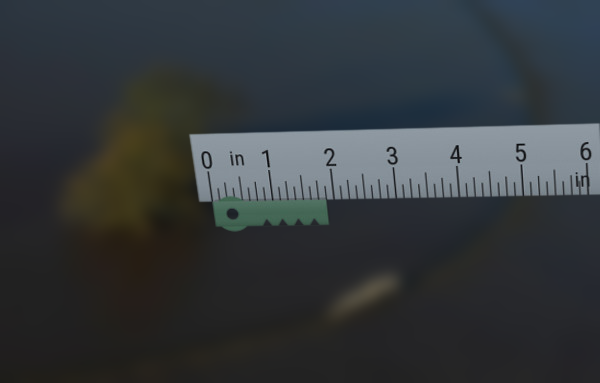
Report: 1.875 in
